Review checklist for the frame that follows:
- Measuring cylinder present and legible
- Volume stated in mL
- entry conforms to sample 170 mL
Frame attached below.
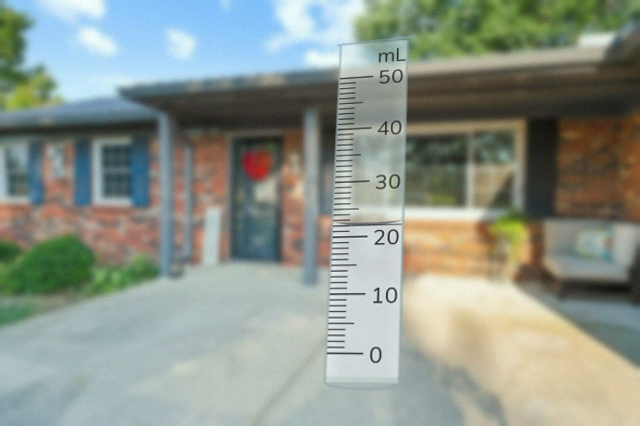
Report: 22 mL
